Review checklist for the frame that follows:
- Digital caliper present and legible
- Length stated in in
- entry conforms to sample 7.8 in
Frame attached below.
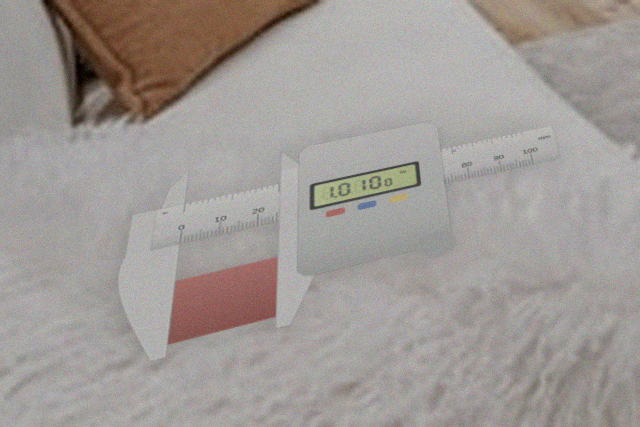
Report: 1.0100 in
